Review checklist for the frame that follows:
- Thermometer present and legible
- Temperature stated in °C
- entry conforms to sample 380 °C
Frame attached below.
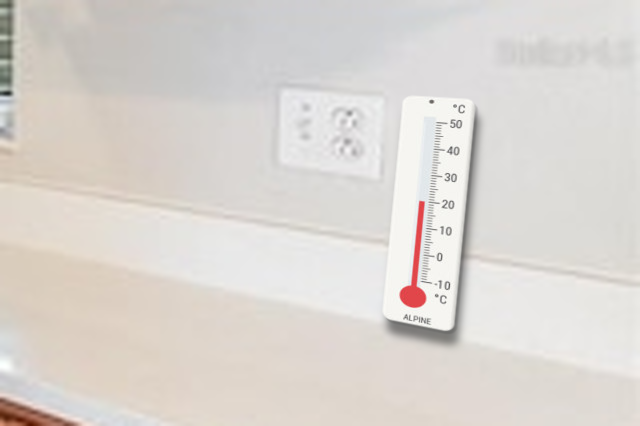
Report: 20 °C
